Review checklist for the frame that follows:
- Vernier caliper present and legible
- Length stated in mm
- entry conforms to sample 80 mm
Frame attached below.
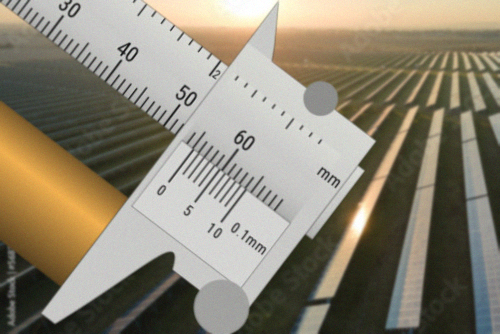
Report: 55.2 mm
